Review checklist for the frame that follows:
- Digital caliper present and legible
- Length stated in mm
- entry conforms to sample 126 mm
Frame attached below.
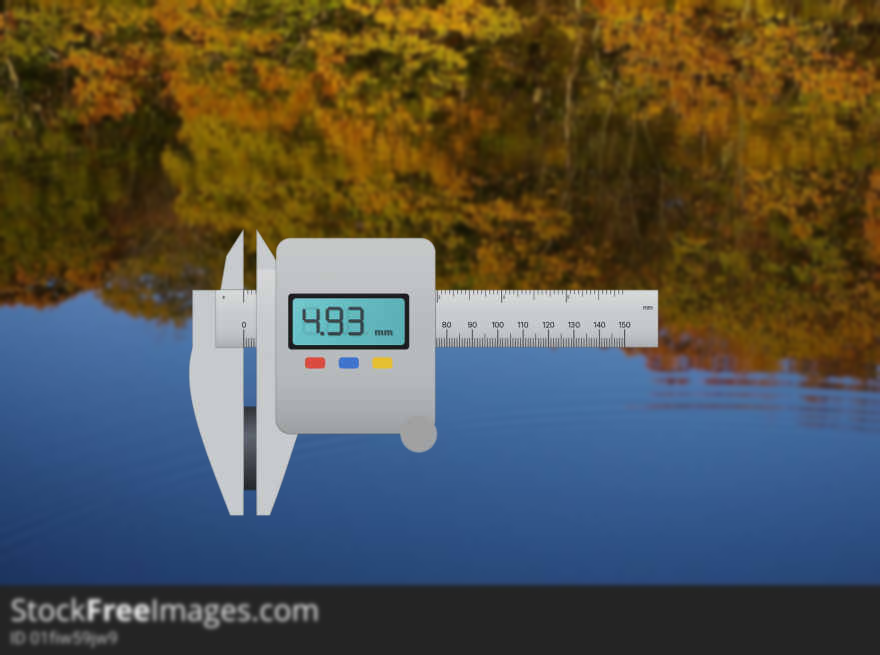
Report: 4.93 mm
